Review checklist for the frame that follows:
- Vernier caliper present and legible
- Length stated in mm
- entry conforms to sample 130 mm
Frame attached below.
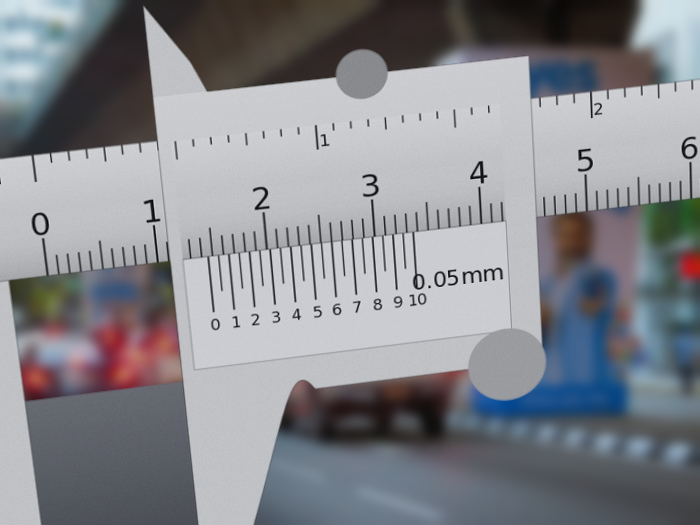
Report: 14.6 mm
